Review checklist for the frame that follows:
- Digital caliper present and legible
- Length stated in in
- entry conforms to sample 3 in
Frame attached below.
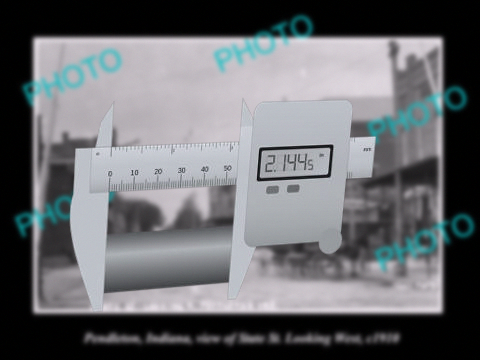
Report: 2.1445 in
